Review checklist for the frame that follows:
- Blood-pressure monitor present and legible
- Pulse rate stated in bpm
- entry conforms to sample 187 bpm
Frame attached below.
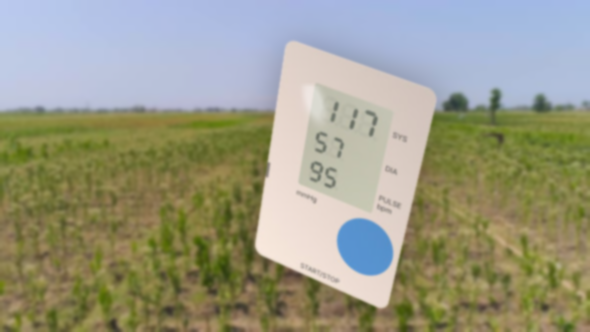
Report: 95 bpm
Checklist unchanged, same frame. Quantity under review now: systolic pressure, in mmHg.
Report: 117 mmHg
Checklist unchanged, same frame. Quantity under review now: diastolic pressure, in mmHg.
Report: 57 mmHg
